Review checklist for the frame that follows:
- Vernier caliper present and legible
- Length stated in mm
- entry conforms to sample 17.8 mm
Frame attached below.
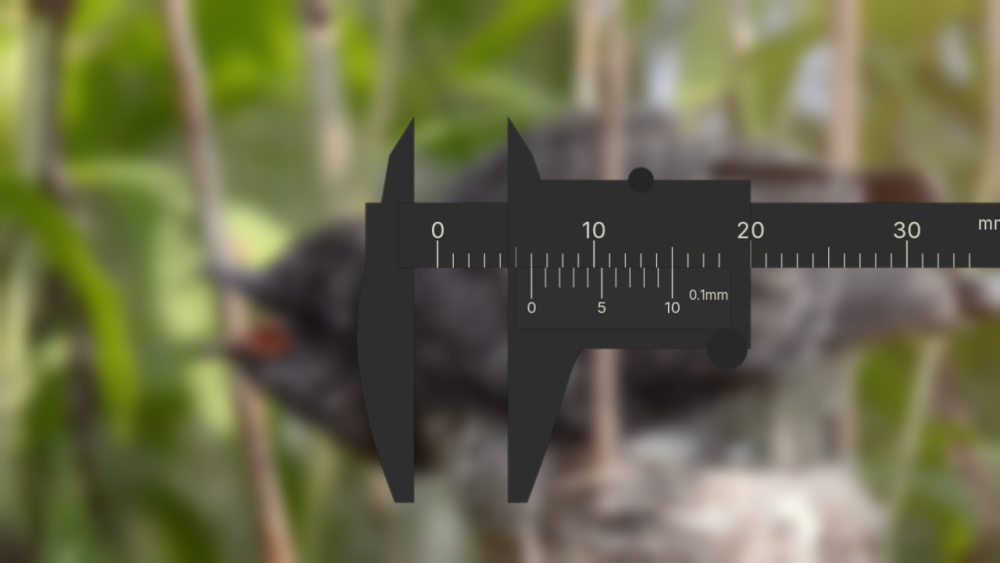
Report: 6.0 mm
